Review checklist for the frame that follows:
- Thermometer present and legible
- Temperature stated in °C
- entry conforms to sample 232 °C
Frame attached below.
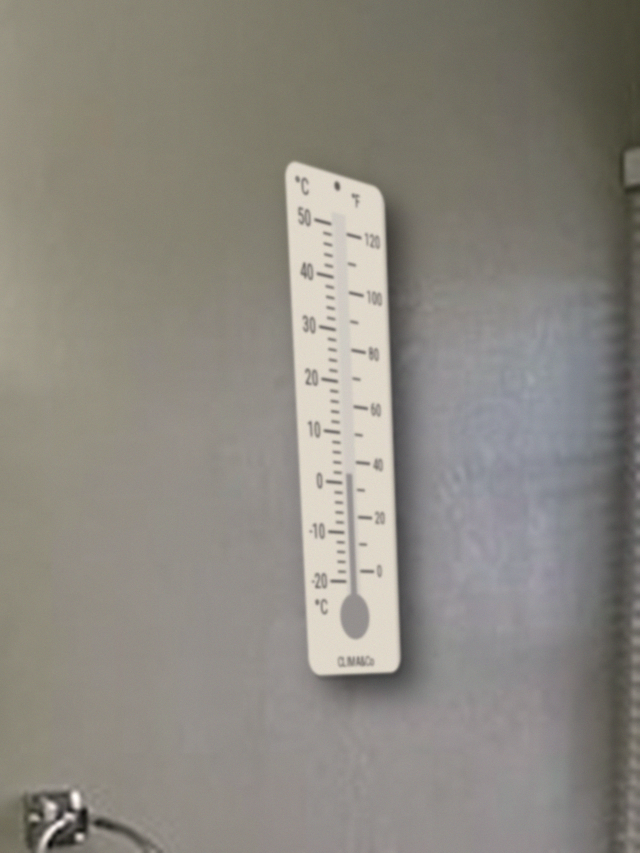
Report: 2 °C
